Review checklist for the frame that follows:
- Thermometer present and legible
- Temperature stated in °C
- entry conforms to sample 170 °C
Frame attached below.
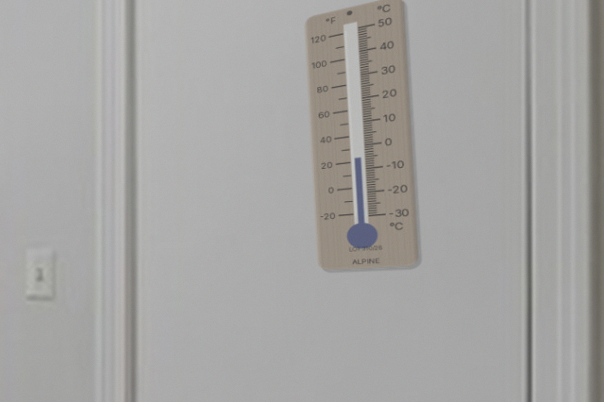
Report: -5 °C
